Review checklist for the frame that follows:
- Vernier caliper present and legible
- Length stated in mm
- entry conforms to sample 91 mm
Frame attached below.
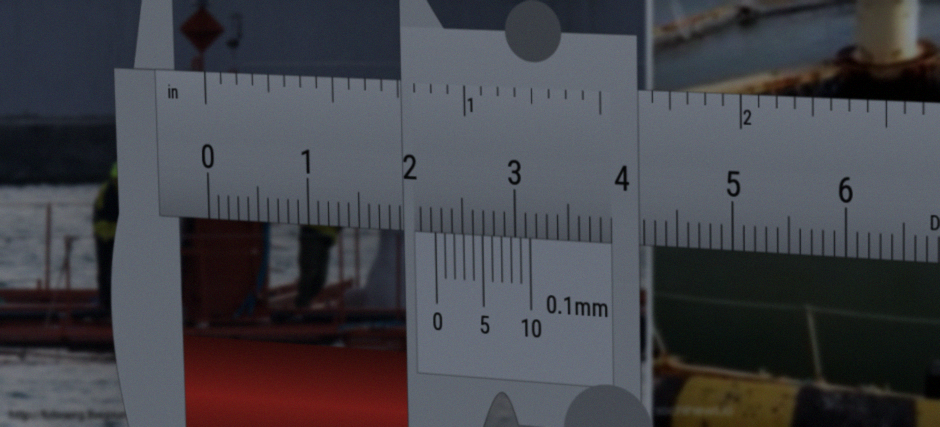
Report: 22.4 mm
